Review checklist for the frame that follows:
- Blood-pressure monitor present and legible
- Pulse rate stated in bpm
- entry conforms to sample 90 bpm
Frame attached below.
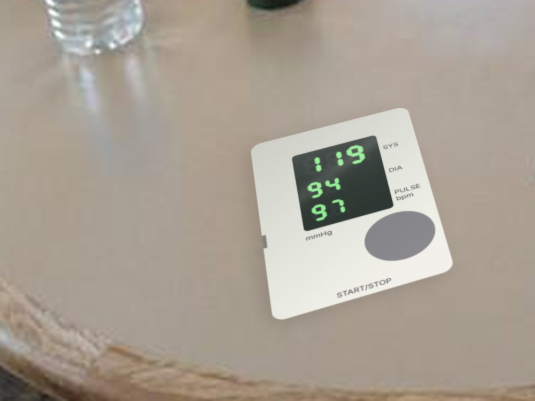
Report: 97 bpm
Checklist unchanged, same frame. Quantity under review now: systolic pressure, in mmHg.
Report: 119 mmHg
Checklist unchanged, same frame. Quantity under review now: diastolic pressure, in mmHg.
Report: 94 mmHg
